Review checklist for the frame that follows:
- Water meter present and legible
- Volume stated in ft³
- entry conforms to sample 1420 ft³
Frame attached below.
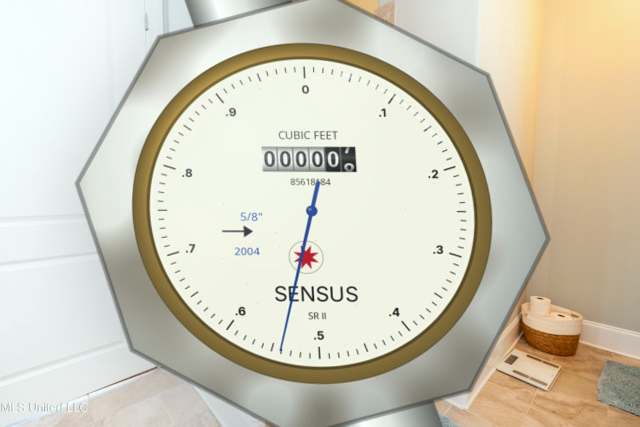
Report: 7.54 ft³
